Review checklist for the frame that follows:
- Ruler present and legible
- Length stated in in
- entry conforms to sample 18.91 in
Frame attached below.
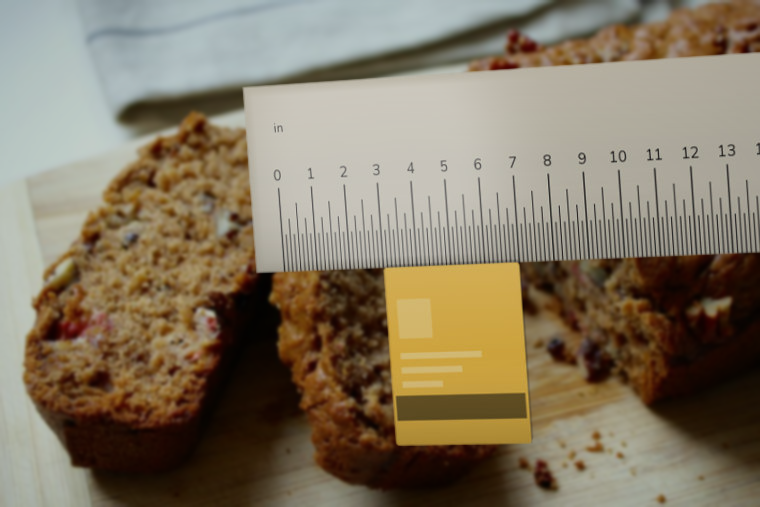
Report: 4 in
